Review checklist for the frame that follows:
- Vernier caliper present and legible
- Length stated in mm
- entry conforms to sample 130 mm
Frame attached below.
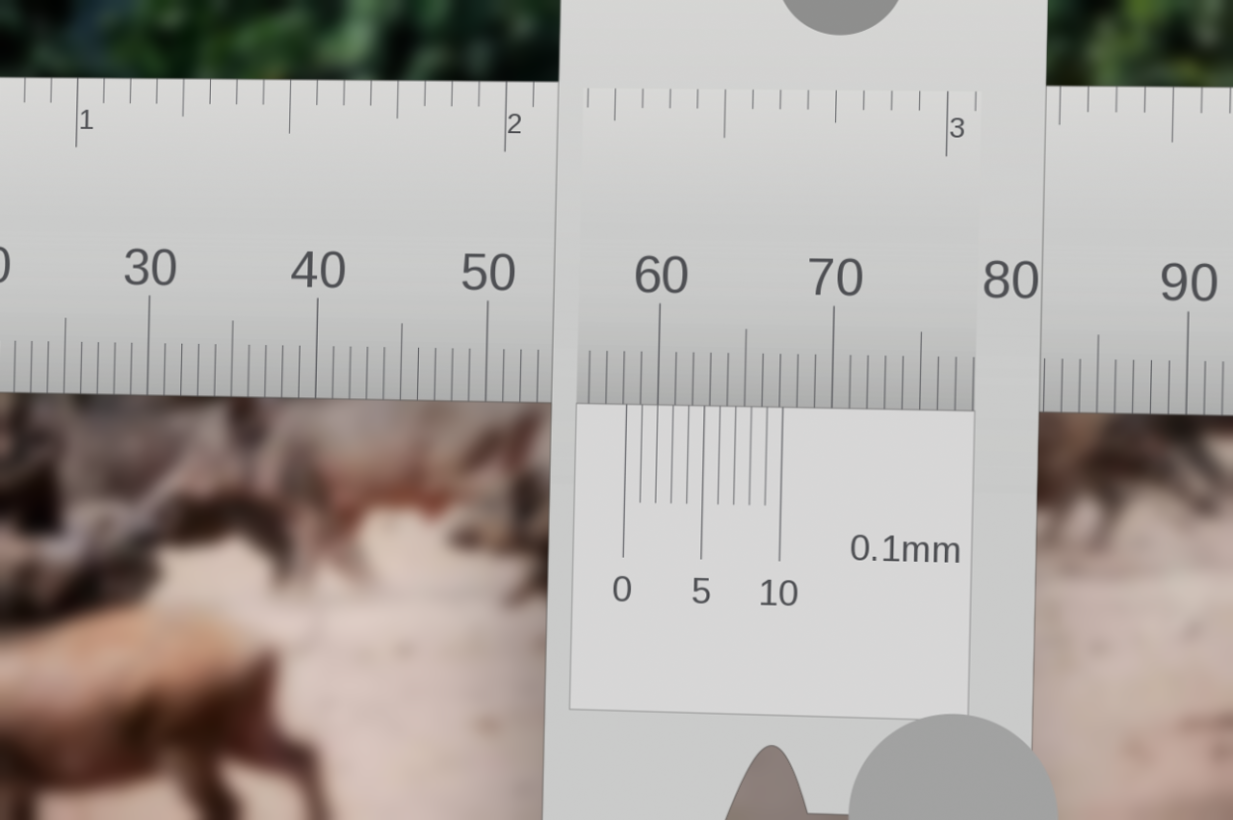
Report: 58.2 mm
